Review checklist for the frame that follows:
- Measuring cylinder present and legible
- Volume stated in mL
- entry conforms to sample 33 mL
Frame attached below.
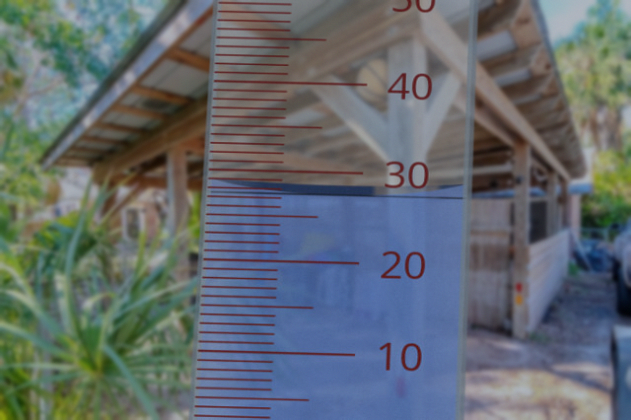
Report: 27.5 mL
